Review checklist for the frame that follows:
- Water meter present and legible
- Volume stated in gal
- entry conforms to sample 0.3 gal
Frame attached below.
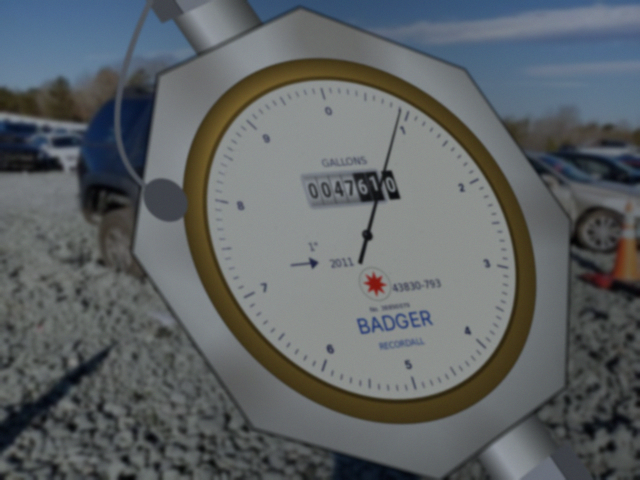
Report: 47610.9 gal
